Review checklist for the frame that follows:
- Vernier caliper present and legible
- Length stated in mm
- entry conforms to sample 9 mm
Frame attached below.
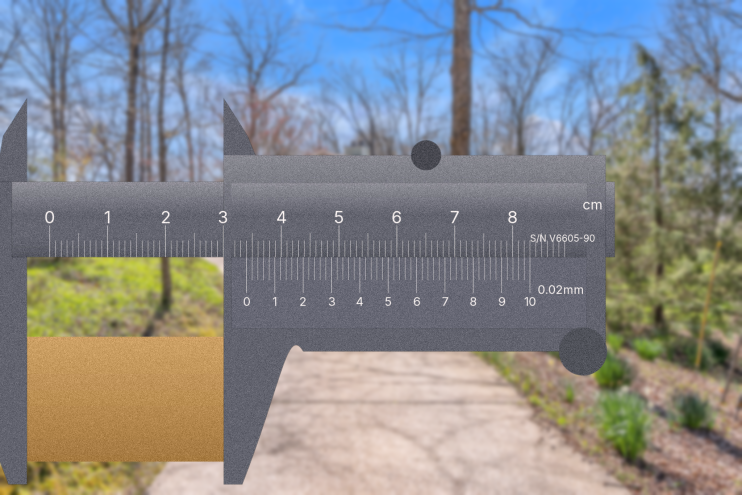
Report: 34.0 mm
